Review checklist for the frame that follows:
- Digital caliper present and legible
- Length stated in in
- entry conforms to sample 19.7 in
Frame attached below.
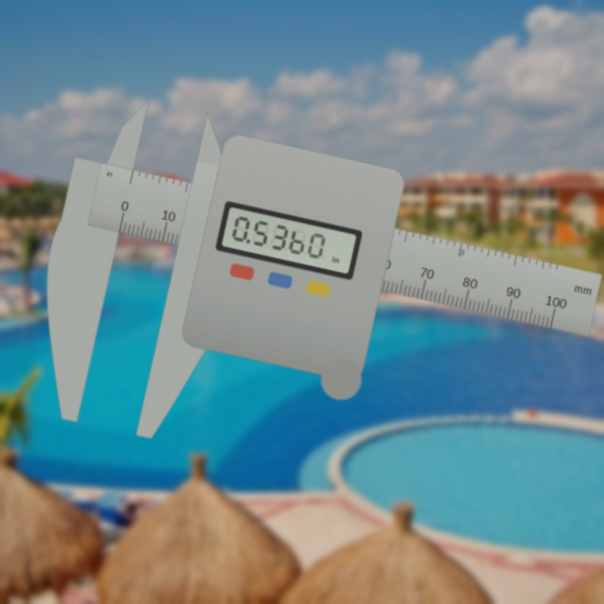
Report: 0.5360 in
